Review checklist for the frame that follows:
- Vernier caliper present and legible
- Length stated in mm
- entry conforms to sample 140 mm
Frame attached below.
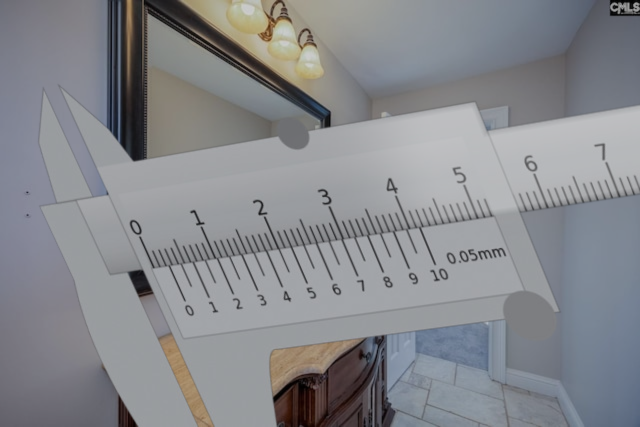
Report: 2.5 mm
